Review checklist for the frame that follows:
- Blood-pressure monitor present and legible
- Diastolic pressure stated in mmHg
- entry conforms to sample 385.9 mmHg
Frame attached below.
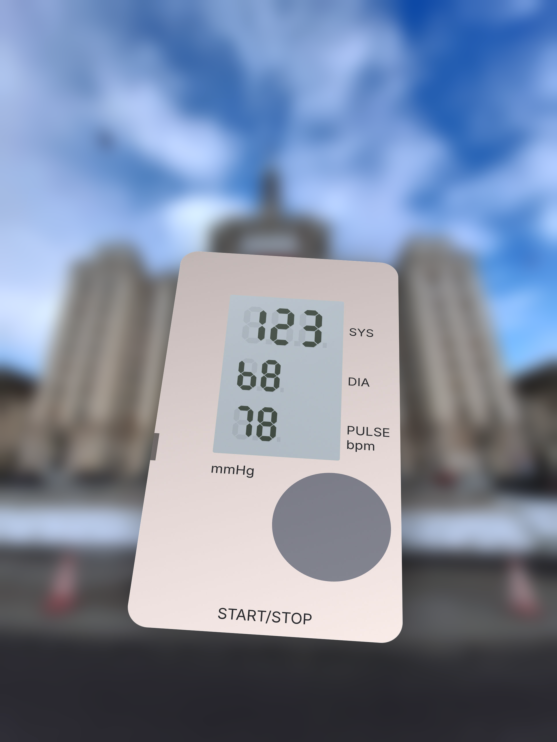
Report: 68 mmHg
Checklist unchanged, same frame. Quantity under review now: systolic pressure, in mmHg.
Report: 123 mmHg
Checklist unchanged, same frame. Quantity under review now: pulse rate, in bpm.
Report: 78 bpm
